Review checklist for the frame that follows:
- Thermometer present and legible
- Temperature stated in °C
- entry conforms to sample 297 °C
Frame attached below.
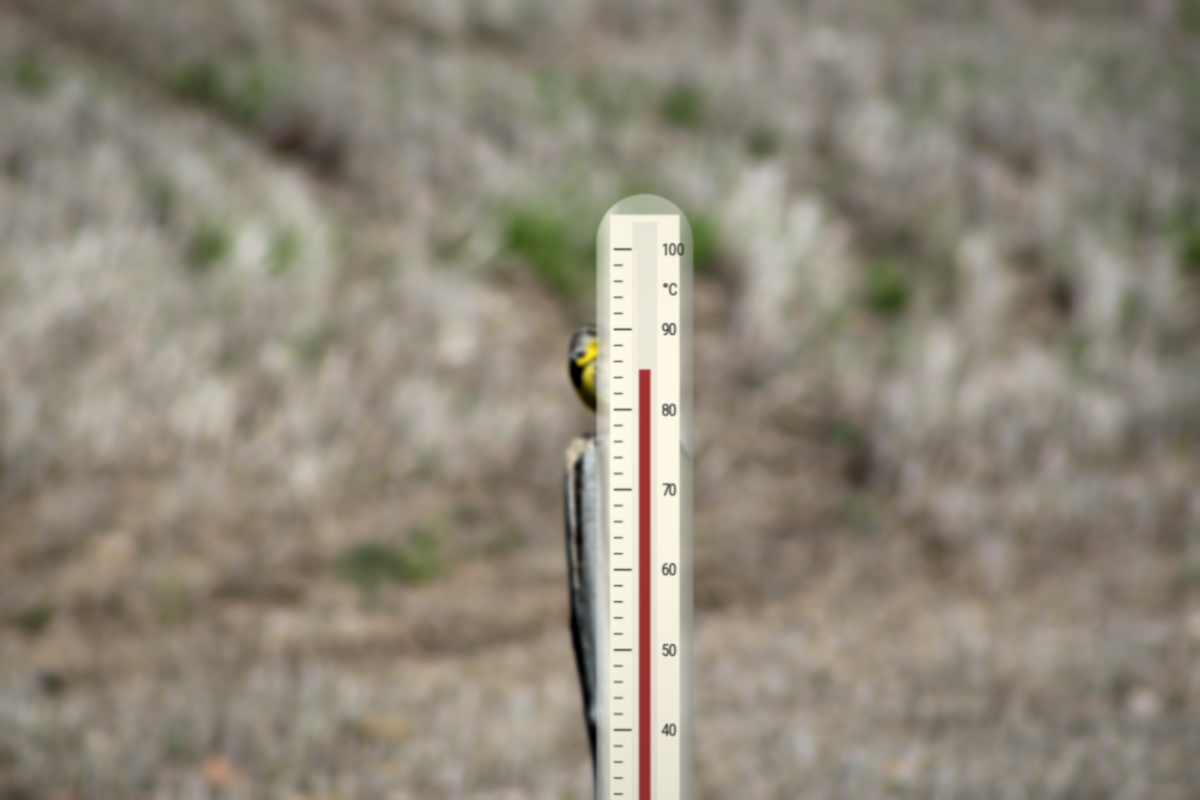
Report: 85 °C
